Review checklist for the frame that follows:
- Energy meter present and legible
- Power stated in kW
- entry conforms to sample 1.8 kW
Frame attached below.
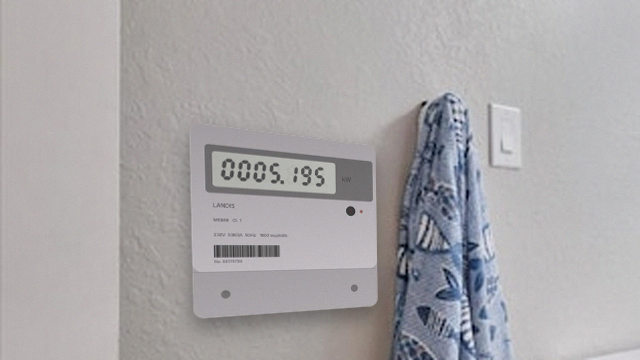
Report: 5.195 kW
